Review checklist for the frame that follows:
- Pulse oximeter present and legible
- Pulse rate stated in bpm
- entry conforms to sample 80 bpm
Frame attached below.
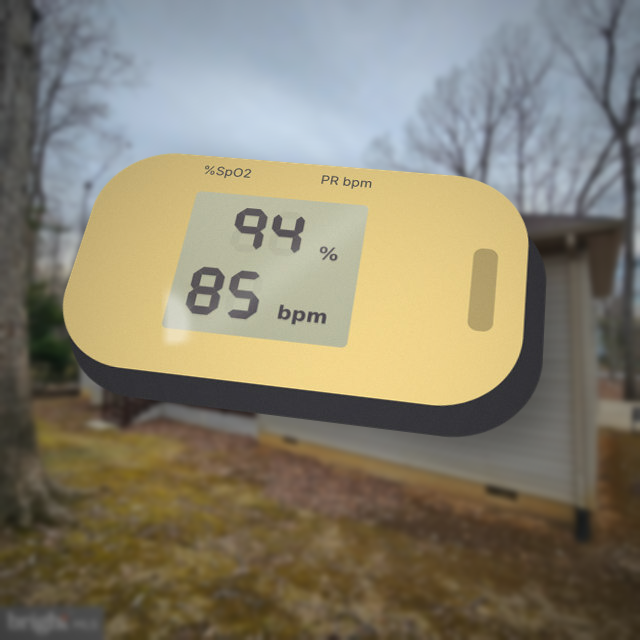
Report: 85 bpm
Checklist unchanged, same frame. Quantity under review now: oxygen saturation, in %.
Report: 94 %
